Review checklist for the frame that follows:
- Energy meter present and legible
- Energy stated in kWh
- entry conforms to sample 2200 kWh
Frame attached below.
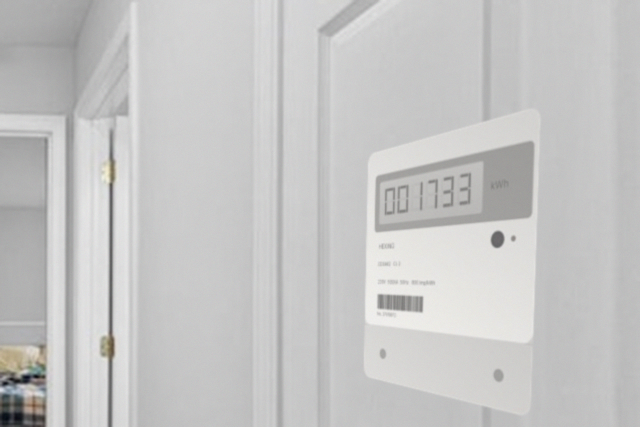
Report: 1733 kWh
